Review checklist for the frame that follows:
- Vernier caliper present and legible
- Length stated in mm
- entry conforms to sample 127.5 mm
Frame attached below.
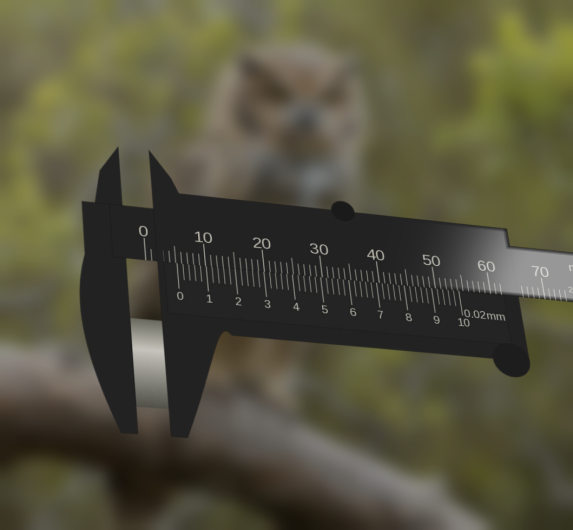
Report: 5.2 mm
